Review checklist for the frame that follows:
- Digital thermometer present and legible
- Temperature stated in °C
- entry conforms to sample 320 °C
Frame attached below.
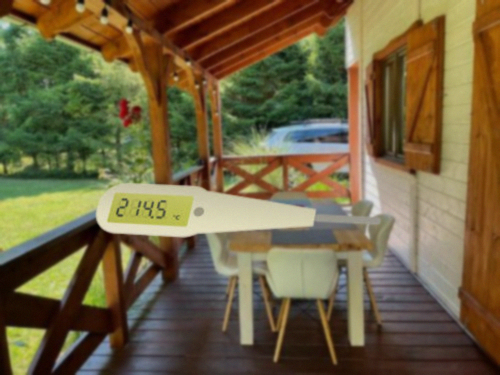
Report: 214.5 °C
